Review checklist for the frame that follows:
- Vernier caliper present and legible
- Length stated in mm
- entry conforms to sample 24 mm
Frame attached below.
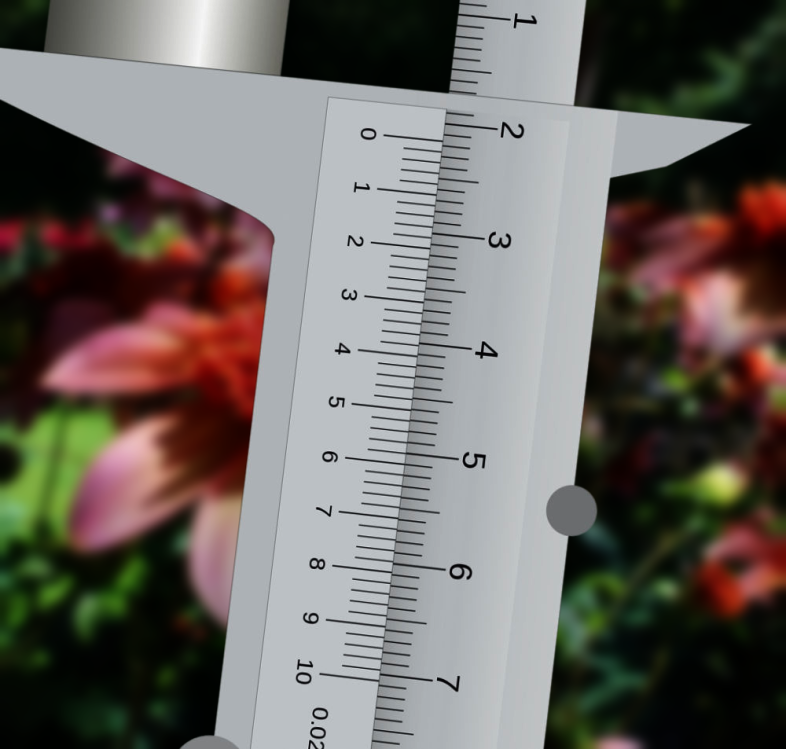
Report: 21.6 mm
